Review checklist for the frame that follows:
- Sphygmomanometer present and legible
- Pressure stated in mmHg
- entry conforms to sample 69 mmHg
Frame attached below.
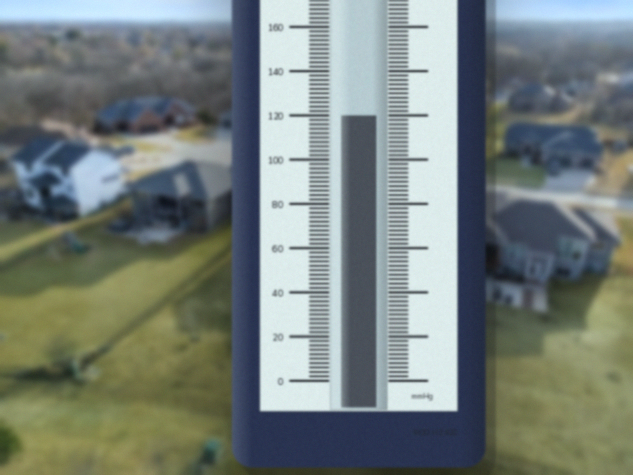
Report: 120 mmHg
